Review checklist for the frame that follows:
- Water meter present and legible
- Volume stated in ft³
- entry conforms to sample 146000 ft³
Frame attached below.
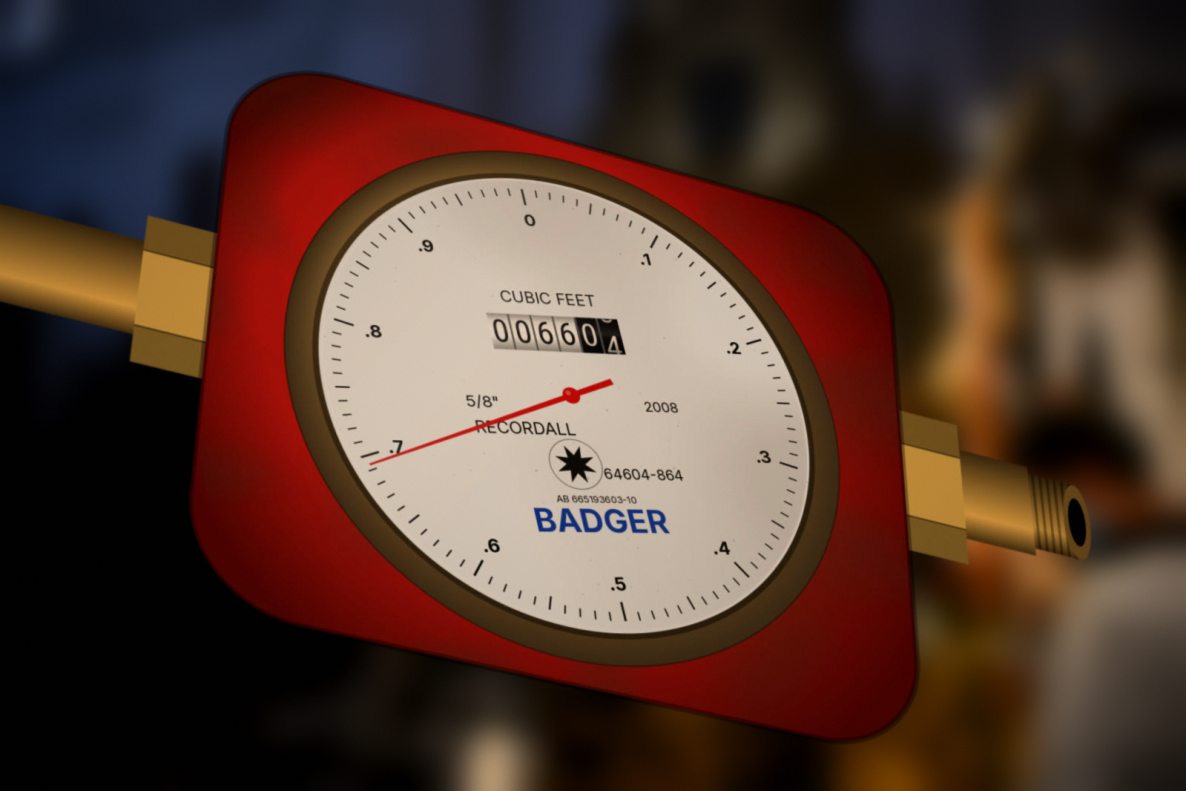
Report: 6603.69 ft³
